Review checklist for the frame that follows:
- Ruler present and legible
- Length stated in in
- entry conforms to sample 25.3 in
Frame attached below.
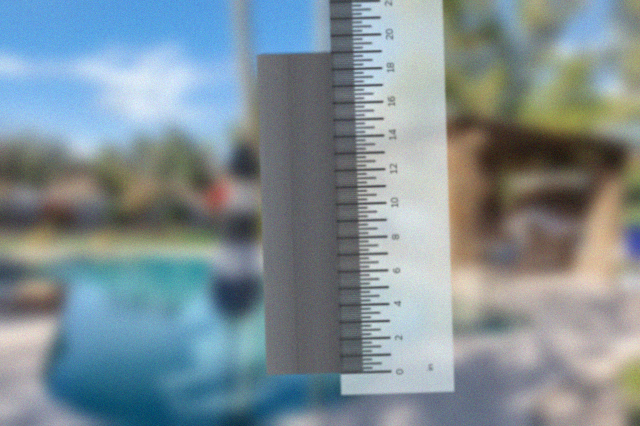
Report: 19 in
